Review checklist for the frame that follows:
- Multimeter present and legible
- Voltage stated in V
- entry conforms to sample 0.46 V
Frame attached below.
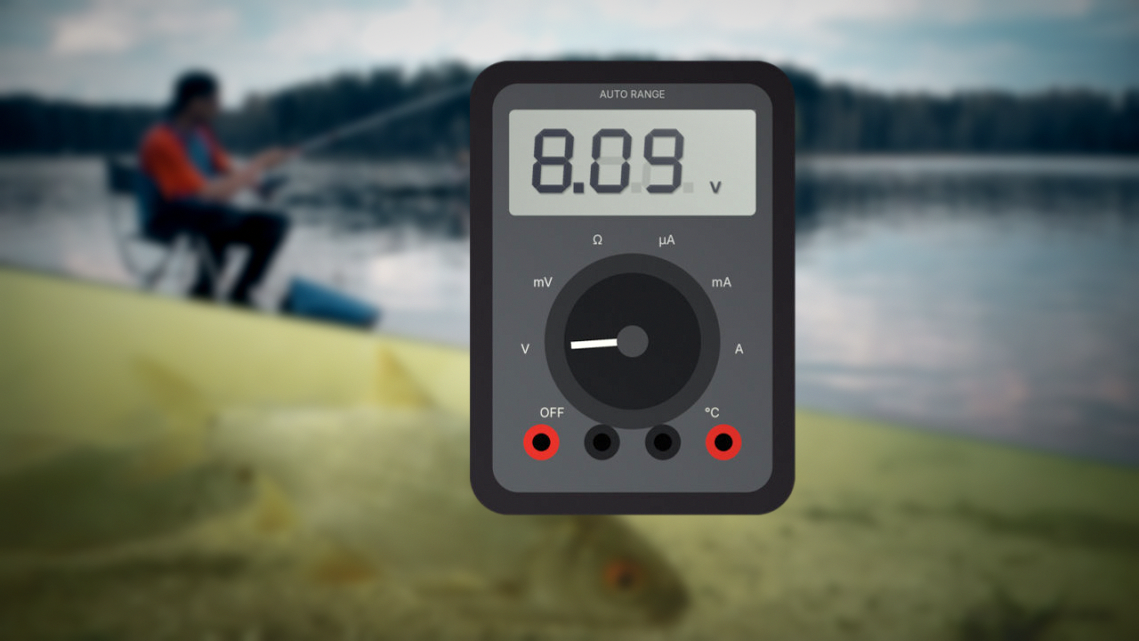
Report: 8.09 V
